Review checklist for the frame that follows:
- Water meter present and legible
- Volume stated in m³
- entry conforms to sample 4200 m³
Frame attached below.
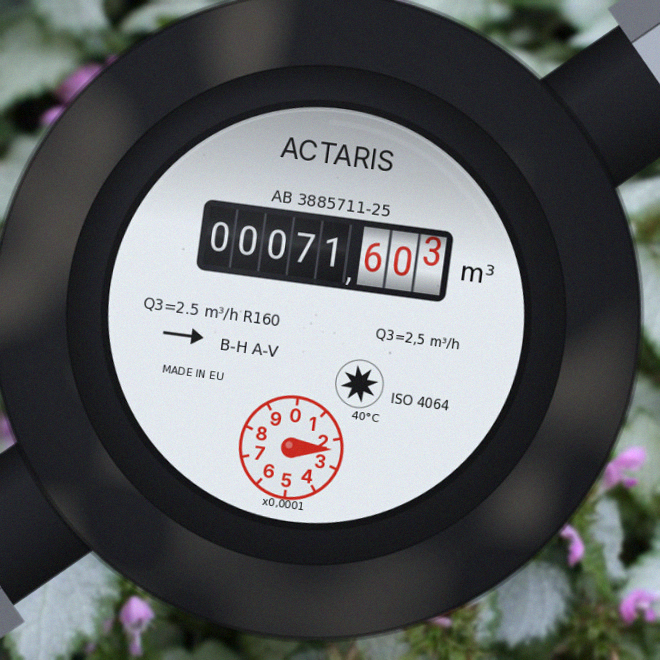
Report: 71.6032 m³
